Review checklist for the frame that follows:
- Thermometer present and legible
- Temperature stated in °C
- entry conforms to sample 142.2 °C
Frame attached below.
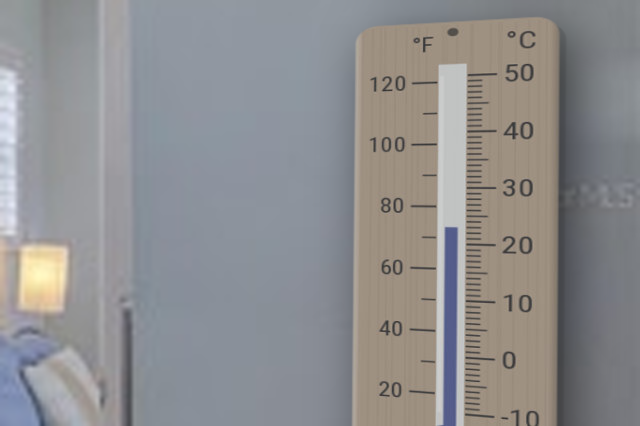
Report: 23 °C
